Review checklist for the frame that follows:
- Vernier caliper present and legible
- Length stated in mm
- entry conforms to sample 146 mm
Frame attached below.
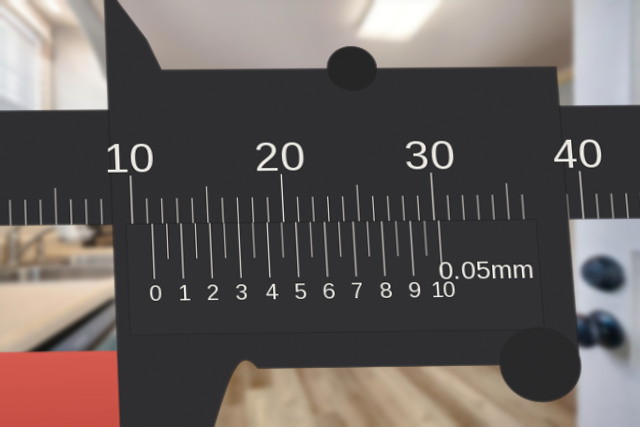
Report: 11.3 mm
